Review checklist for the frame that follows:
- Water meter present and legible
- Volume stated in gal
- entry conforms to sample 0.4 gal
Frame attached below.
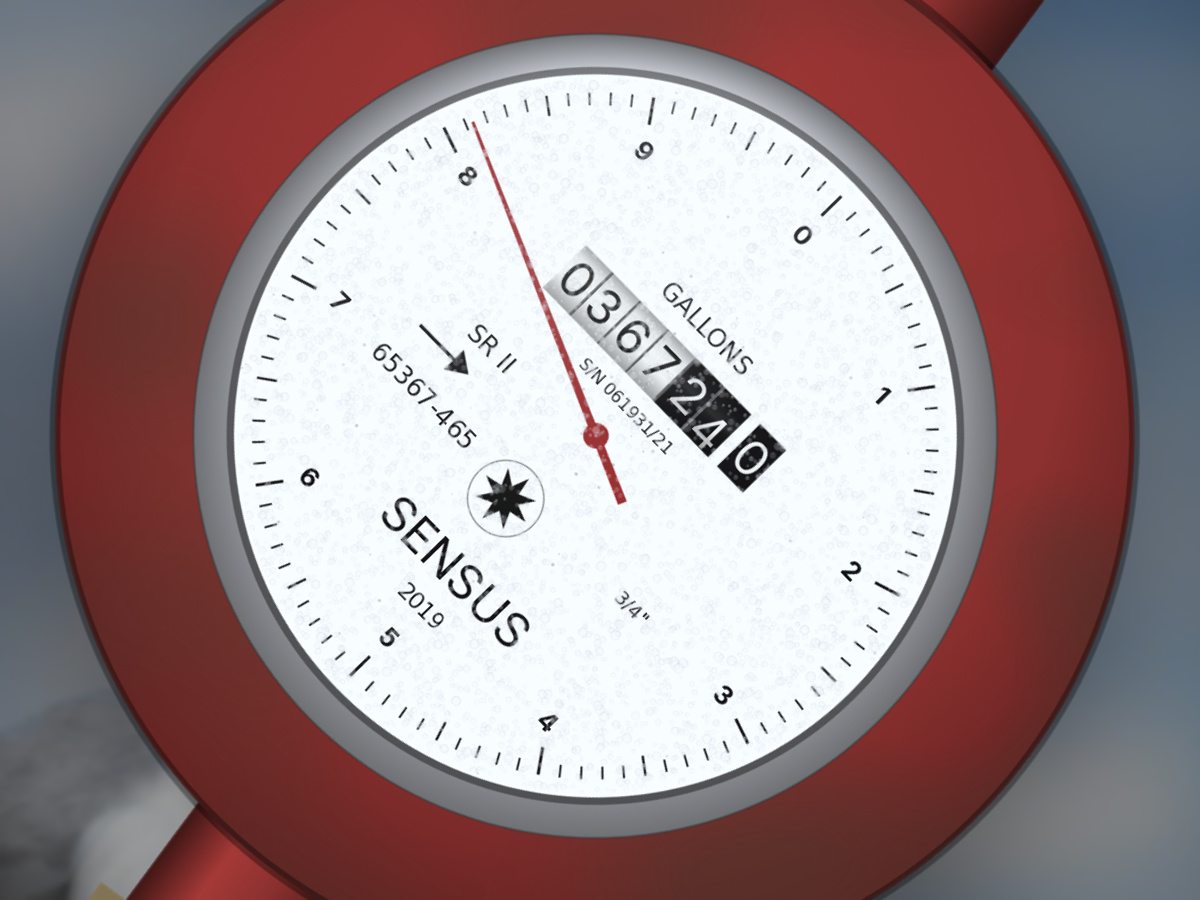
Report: 367238.1 gal
